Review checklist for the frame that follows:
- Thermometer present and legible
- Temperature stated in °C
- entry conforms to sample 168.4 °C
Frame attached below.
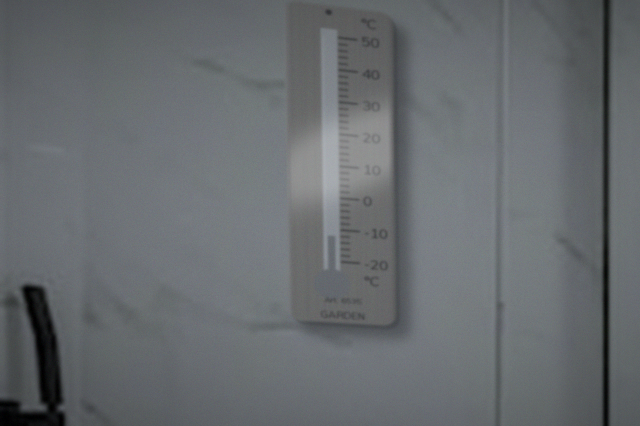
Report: -12 °C
